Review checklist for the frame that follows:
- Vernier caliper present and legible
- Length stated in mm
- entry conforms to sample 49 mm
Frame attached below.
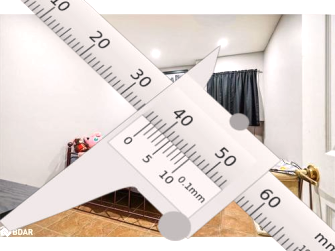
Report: 37.2 mm
